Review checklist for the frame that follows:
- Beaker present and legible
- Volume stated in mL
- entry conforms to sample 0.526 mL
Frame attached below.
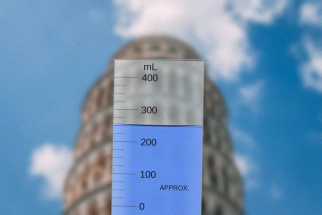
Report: 250 mL
